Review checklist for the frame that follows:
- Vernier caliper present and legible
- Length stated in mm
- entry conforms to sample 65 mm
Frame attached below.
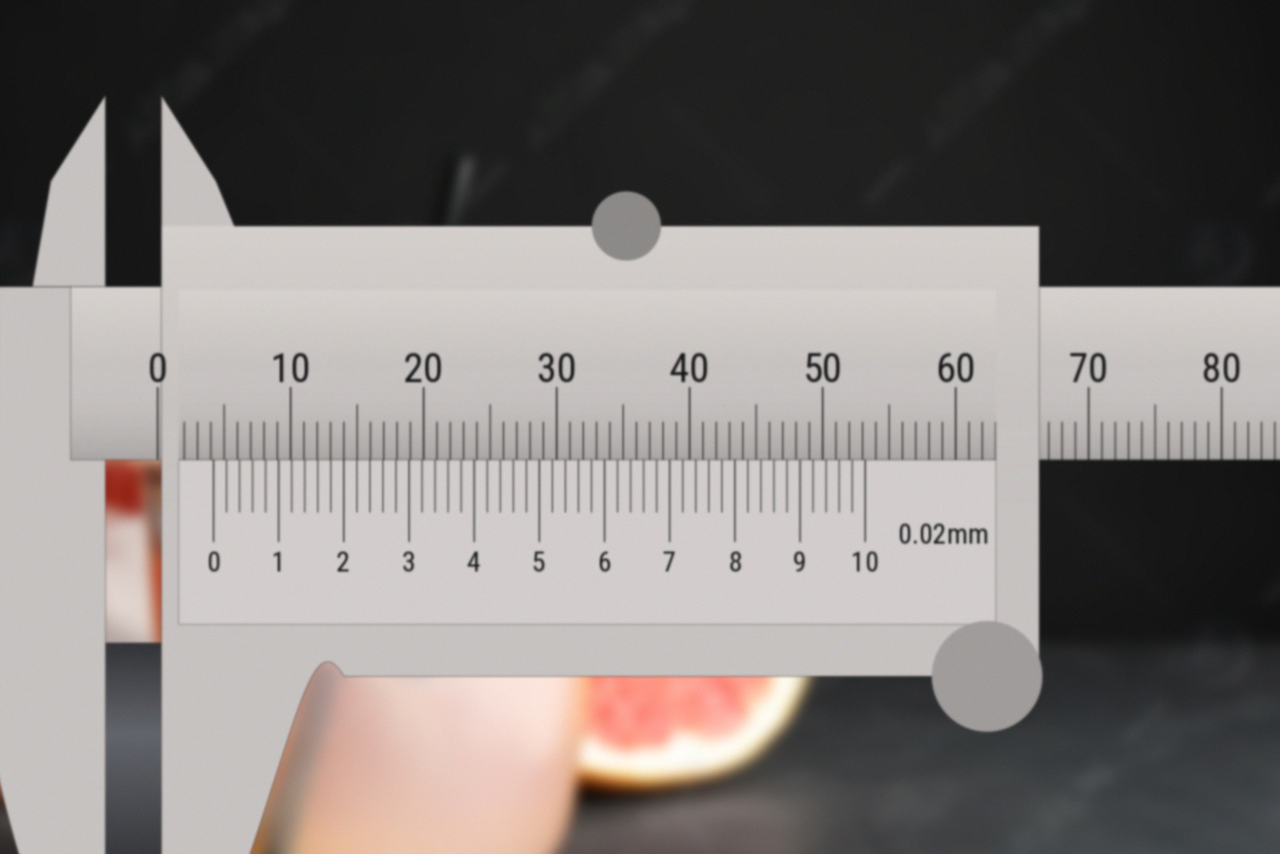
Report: 4.2 mm
